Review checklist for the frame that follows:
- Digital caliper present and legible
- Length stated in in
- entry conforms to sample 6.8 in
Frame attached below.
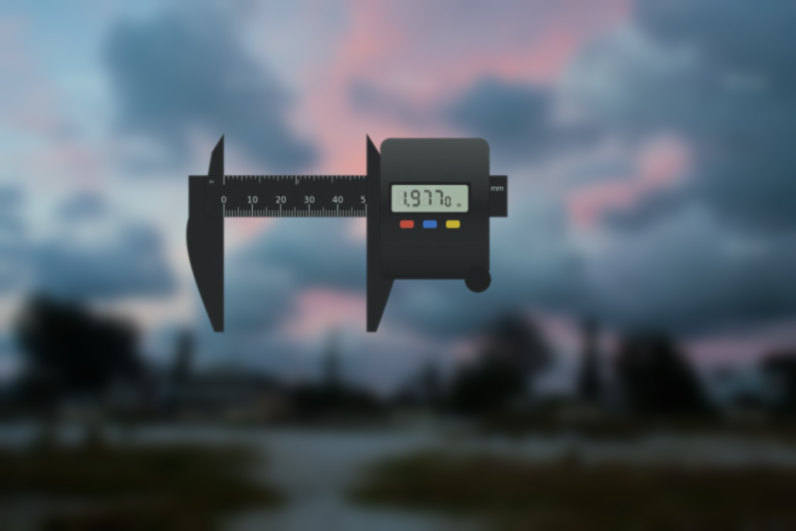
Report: 1.9770 in
